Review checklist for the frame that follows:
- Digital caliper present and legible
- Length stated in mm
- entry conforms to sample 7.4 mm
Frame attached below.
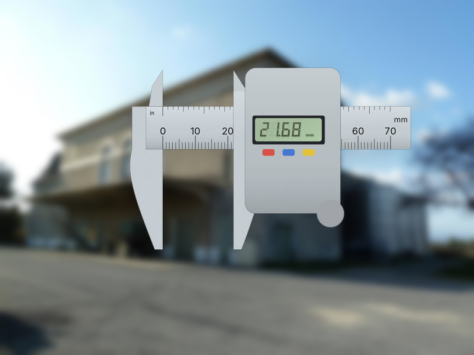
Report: 21.68 mm
